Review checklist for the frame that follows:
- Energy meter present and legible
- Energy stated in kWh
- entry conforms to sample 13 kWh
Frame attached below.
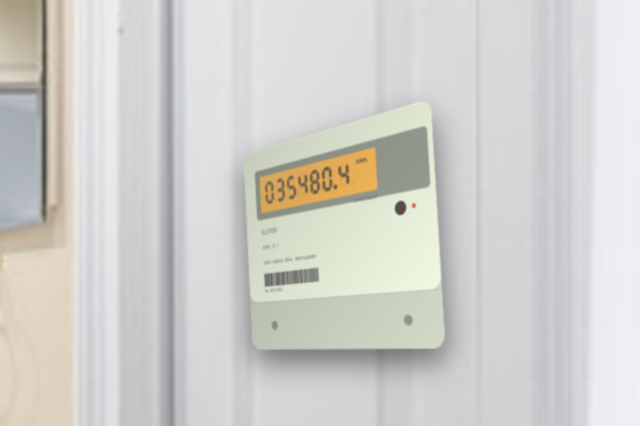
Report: 35480.4 kWh
